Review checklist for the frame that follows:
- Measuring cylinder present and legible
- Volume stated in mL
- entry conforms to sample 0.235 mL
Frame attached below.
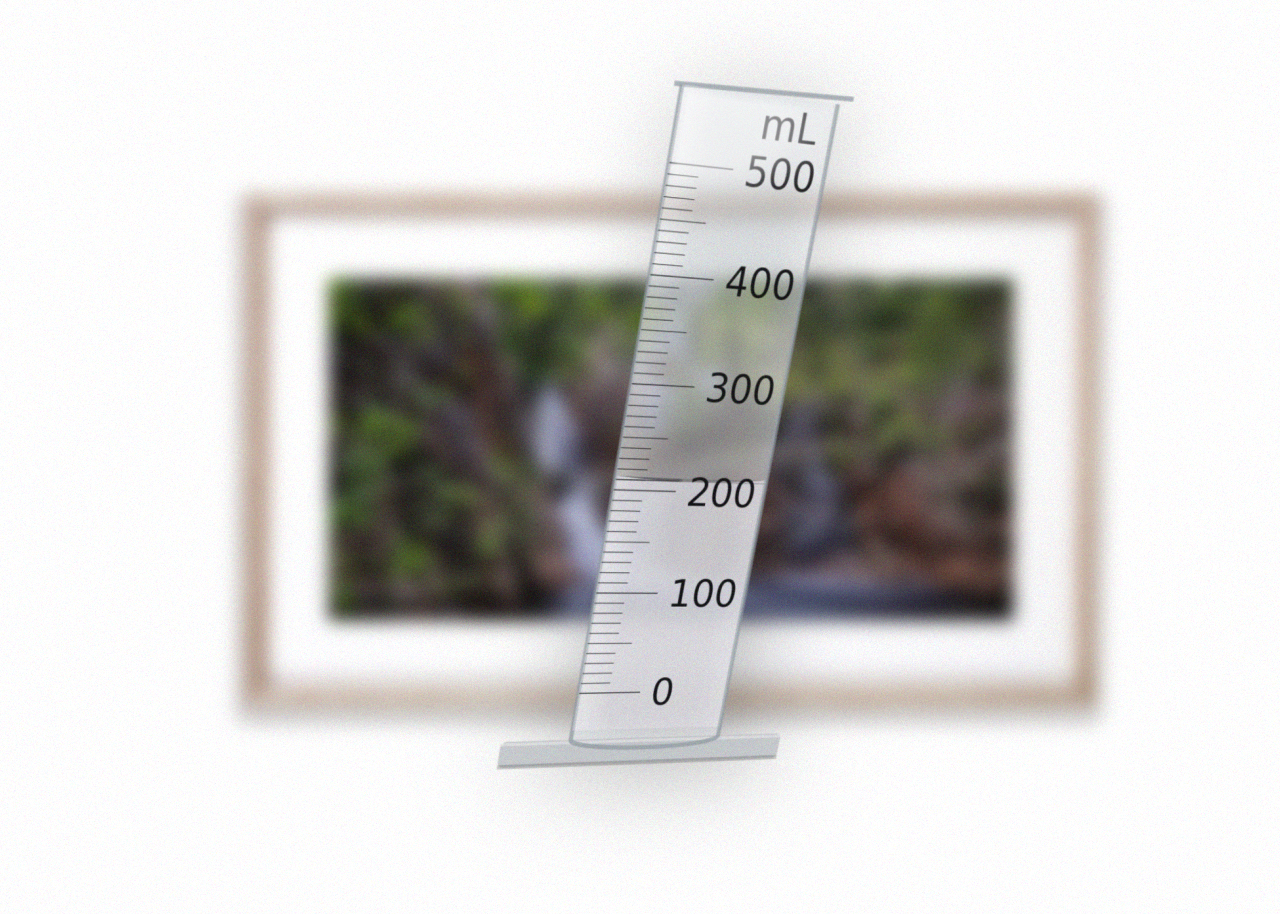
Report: 210 mL
